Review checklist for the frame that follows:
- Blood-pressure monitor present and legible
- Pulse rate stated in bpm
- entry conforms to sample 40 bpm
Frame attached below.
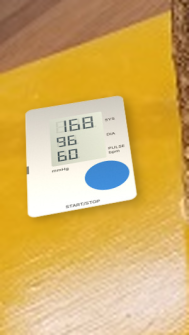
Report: 60 bpm
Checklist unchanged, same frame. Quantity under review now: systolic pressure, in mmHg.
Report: 168 mmHg
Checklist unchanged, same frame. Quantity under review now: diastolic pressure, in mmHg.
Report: 96 mmHg
